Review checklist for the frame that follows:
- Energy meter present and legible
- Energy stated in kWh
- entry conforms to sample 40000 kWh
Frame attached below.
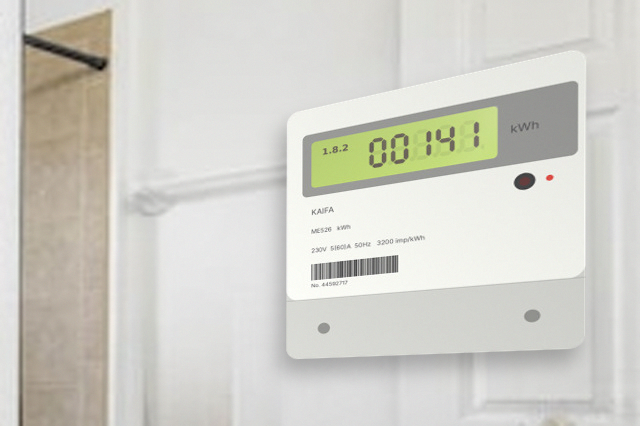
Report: 141 kWh
